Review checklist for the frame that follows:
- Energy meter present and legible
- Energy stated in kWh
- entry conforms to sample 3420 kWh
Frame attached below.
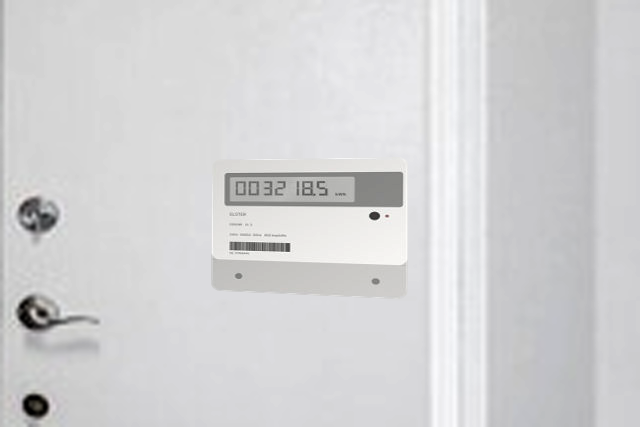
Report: 3218.5 kWh
